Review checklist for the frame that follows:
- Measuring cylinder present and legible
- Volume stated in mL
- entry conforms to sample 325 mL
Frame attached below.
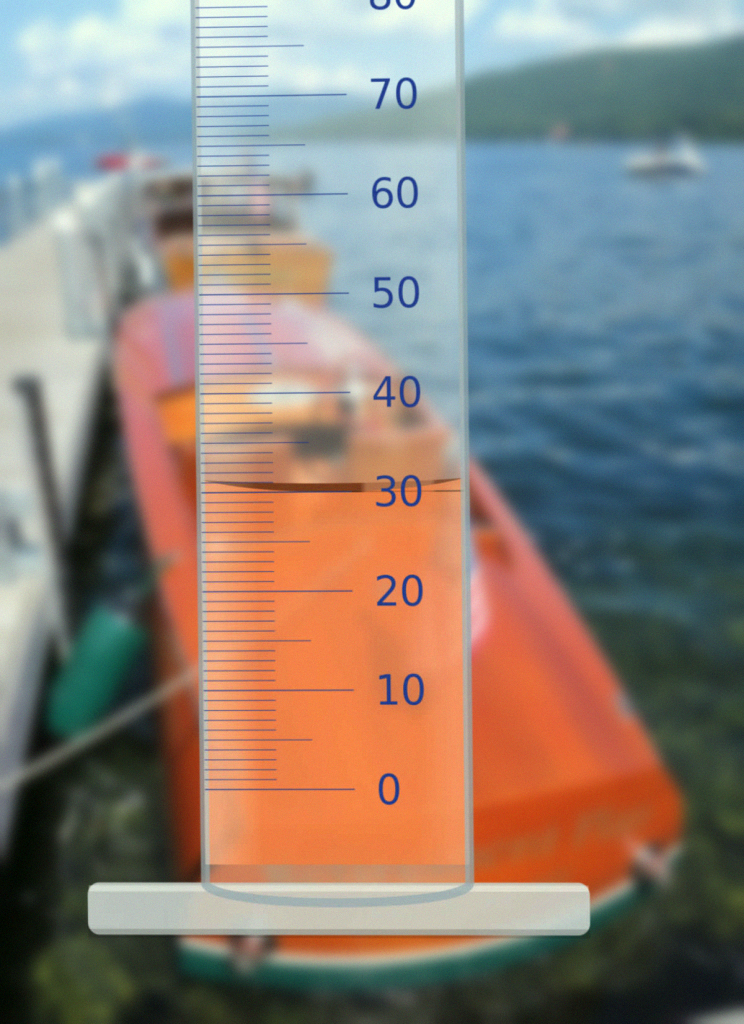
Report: 30 mL
